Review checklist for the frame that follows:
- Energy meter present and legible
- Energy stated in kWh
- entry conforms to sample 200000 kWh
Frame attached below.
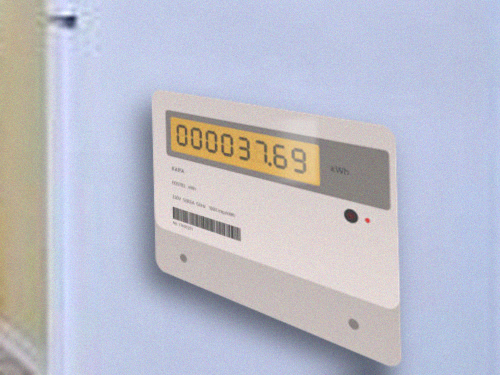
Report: 37.69 kWh
